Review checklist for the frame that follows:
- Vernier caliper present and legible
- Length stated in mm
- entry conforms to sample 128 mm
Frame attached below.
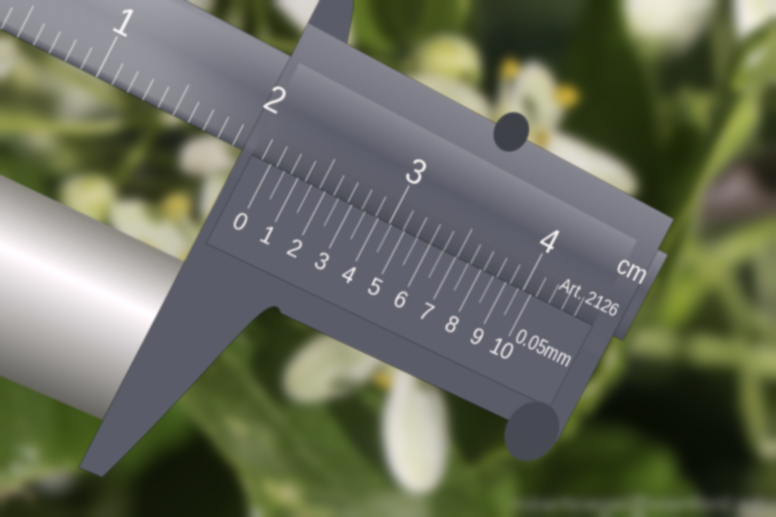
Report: 21.6 mm
